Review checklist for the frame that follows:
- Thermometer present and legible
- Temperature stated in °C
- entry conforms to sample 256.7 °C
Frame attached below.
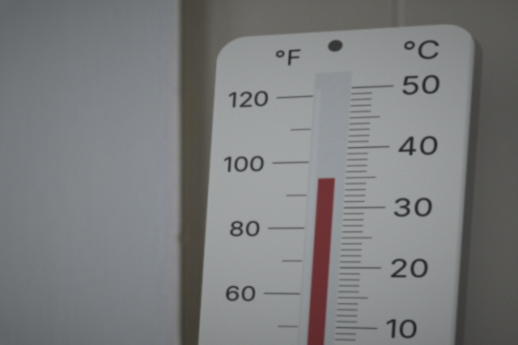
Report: 35 °C
